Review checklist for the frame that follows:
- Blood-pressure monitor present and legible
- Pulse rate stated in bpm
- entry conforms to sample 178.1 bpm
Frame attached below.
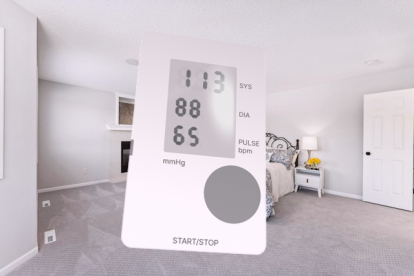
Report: 65 bpm
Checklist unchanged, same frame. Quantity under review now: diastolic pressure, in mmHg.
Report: 88 mmHg
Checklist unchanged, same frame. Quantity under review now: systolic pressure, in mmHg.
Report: 113 mmHg
